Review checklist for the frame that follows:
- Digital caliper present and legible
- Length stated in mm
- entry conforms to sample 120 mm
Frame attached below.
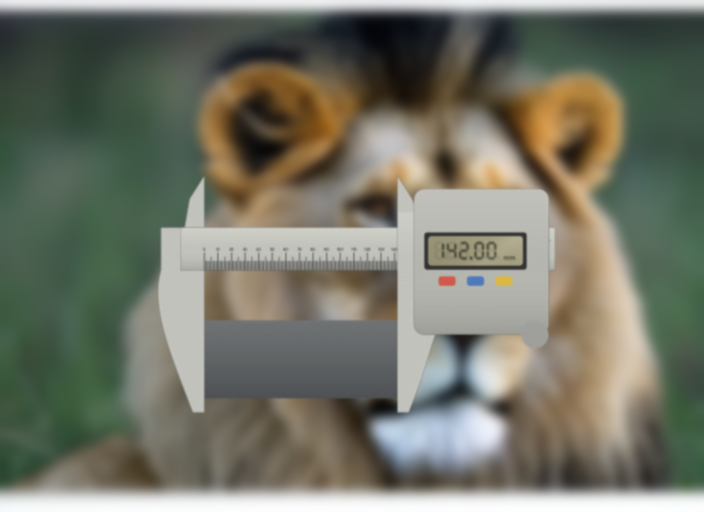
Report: 142.00 mm
